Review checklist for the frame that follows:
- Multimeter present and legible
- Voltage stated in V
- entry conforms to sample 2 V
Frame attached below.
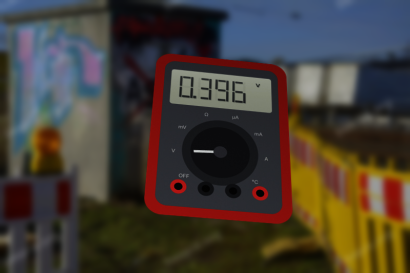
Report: 0.396 V
